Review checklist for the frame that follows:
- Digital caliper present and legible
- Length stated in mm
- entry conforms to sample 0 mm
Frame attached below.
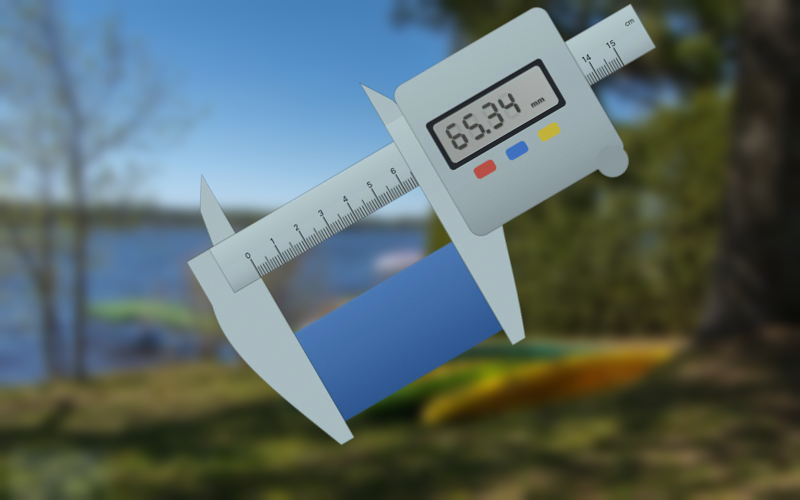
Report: 65.34 mm
